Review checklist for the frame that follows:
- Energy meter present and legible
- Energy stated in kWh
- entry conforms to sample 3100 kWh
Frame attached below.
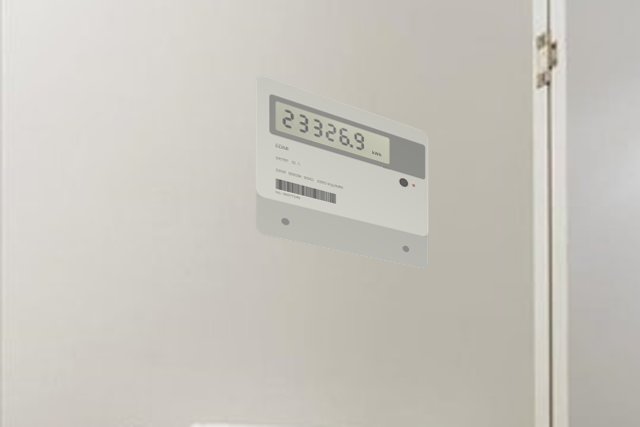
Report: 23326.9 kWh
